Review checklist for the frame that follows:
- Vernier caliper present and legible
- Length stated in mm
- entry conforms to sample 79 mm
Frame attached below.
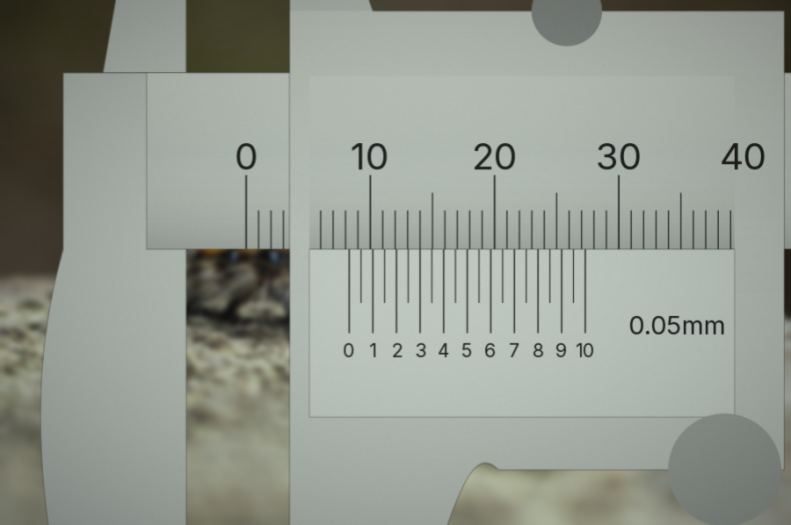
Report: 8.3 mm
